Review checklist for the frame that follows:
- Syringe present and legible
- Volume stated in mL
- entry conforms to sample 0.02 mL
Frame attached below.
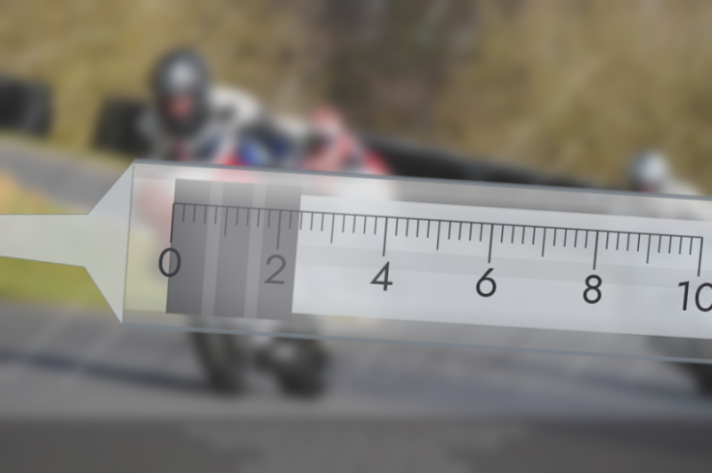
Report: 0 mL
